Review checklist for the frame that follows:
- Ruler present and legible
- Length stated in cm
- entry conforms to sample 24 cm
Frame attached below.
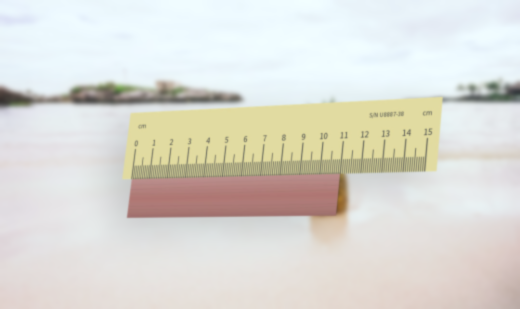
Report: 11 cm
